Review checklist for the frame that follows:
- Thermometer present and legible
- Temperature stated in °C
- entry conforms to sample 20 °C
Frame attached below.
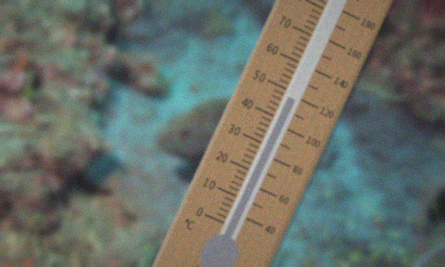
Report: 48 °C
